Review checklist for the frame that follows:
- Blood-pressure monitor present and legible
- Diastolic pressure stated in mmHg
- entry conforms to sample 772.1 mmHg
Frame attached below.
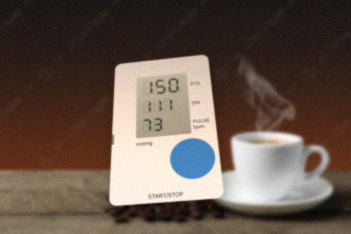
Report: 111 mmHg
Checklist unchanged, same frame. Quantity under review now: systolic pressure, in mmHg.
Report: 150 mmHg
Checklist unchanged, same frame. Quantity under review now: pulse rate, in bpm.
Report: 73 bpm
